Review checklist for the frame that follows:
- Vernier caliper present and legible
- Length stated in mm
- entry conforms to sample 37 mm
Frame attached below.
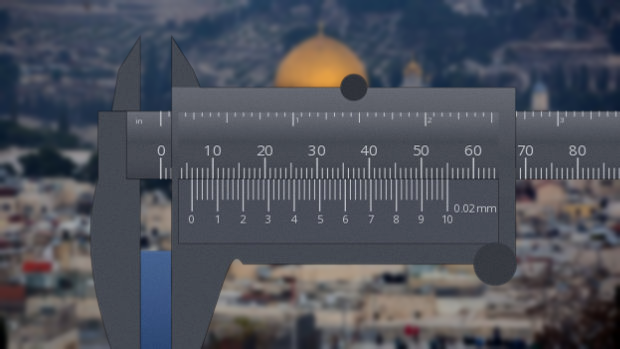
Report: 6.0 mm
